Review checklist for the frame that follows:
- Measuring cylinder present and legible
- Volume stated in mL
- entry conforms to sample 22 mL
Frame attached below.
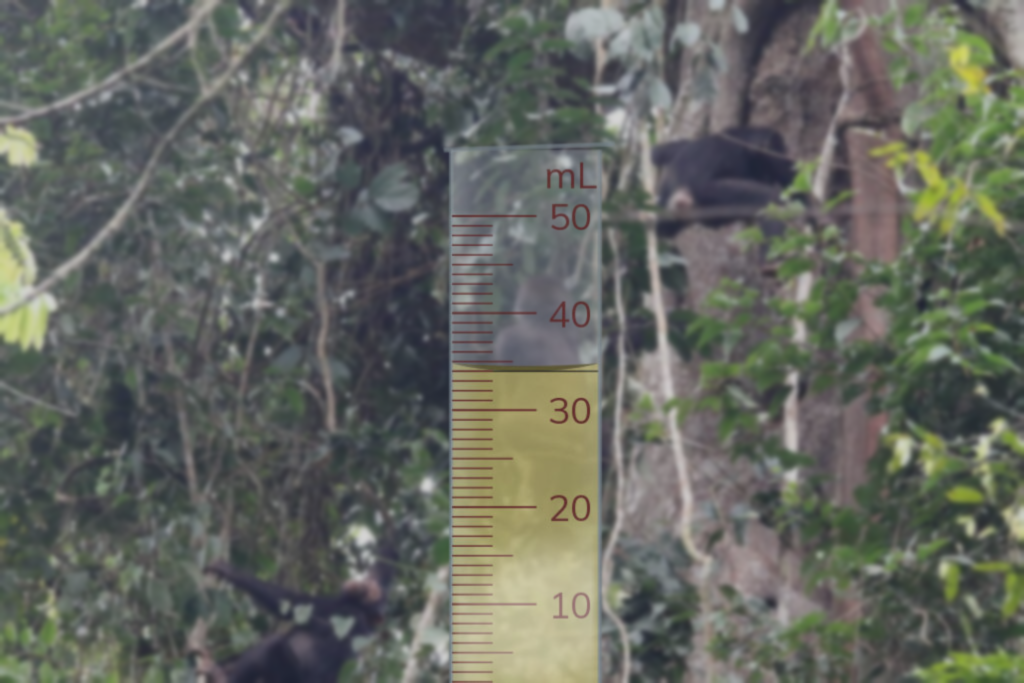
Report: 34 mL
